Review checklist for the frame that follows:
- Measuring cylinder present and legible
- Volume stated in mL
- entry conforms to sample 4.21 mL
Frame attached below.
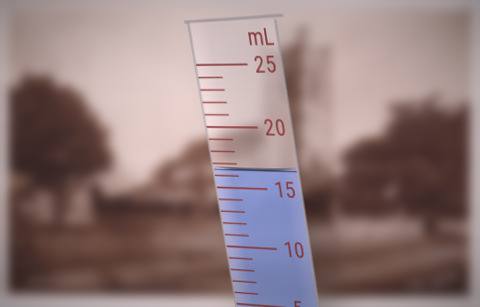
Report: 16.5 mL
